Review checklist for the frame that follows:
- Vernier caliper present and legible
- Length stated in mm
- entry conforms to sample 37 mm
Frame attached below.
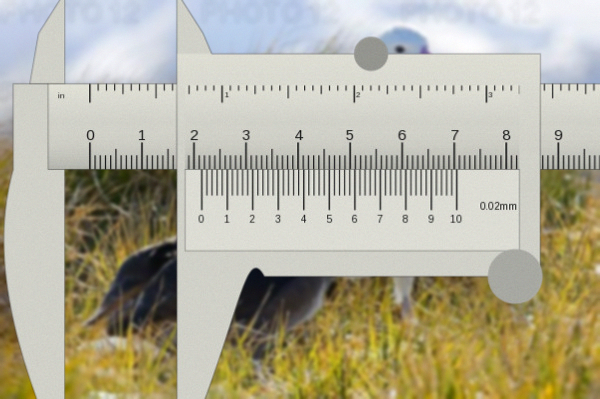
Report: 21.5 mm
